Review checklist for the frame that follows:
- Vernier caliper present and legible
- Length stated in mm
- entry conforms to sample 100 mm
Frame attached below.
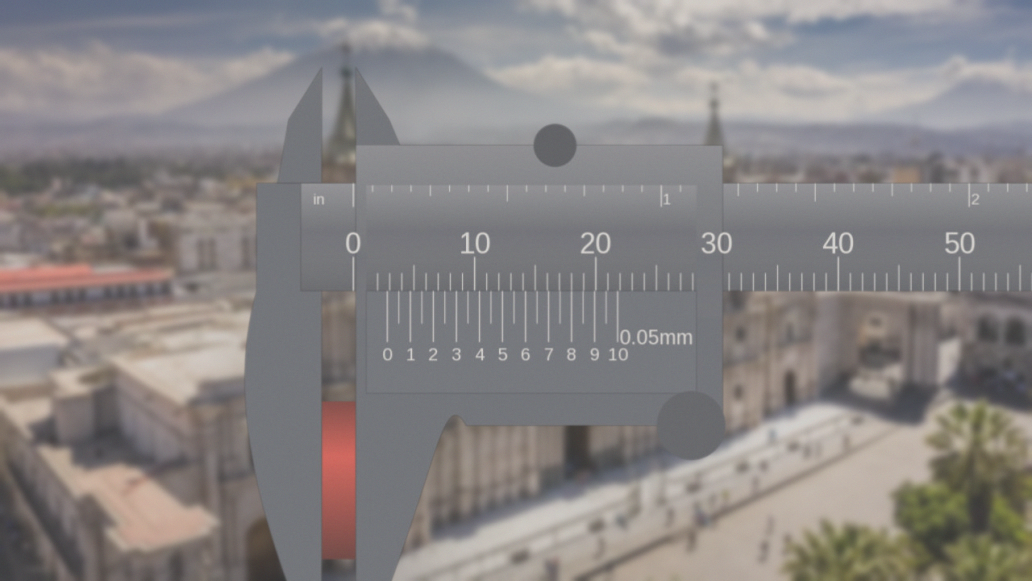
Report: 2.8 mm
